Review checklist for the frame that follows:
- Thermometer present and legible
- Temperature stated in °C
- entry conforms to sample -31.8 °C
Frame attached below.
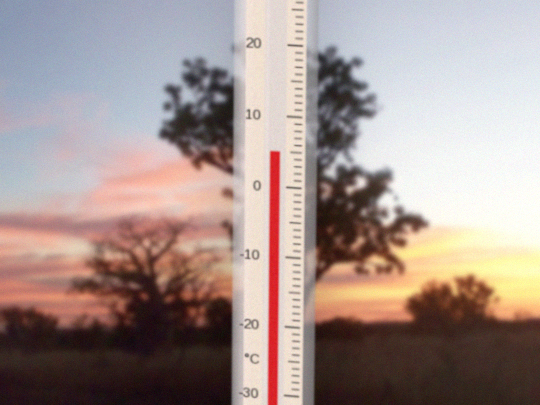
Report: 5 °C
